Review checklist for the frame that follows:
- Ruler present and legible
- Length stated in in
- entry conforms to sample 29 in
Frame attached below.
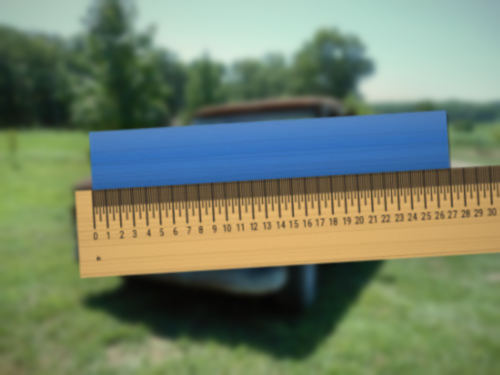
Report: 27 in
